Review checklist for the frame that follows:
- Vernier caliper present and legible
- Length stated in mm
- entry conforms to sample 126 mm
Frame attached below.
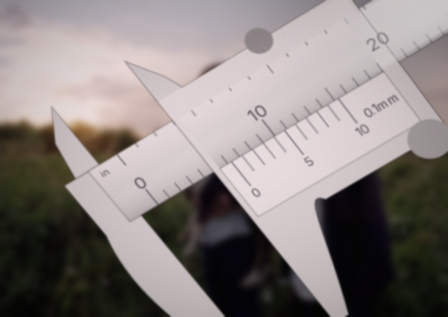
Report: 6.3 mm
